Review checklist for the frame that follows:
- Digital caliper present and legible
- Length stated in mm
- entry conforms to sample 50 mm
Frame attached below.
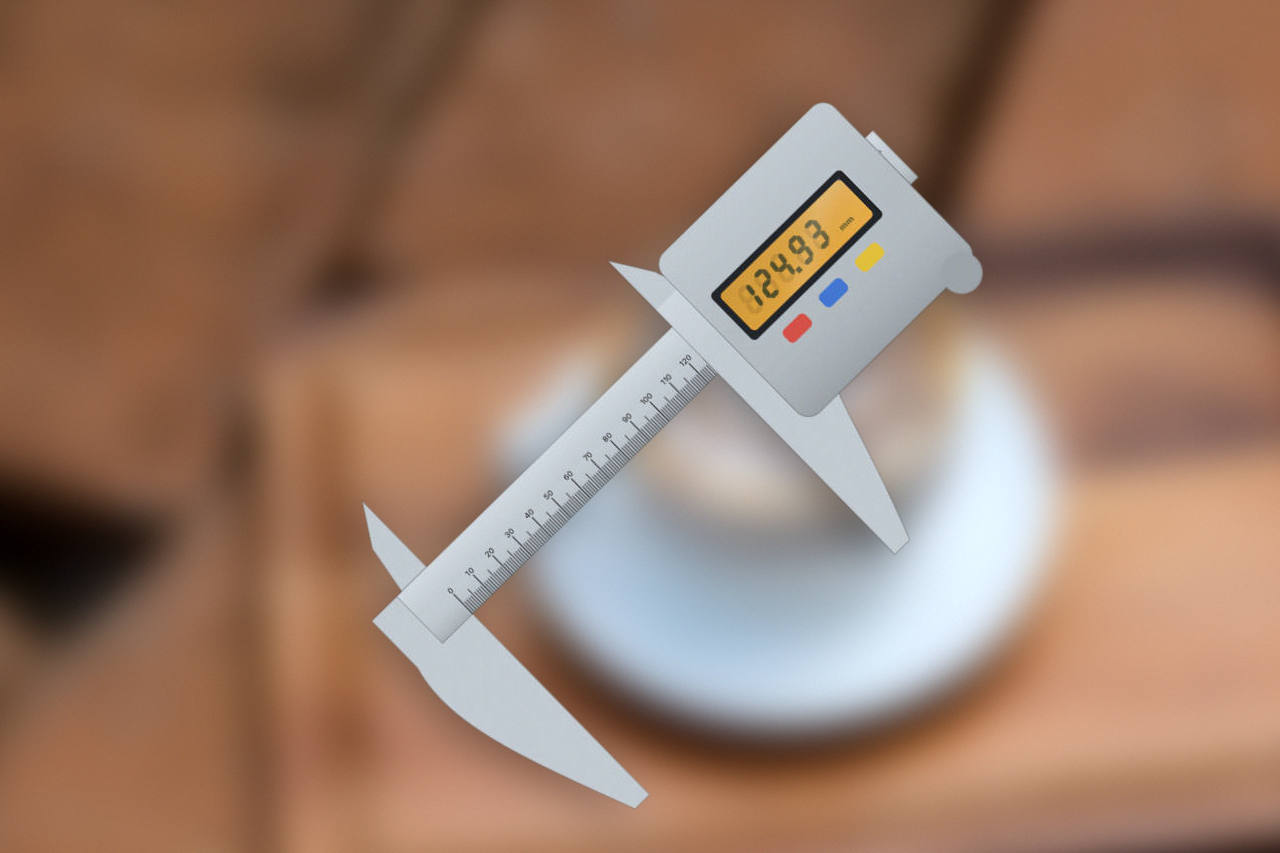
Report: 124.93 mm
